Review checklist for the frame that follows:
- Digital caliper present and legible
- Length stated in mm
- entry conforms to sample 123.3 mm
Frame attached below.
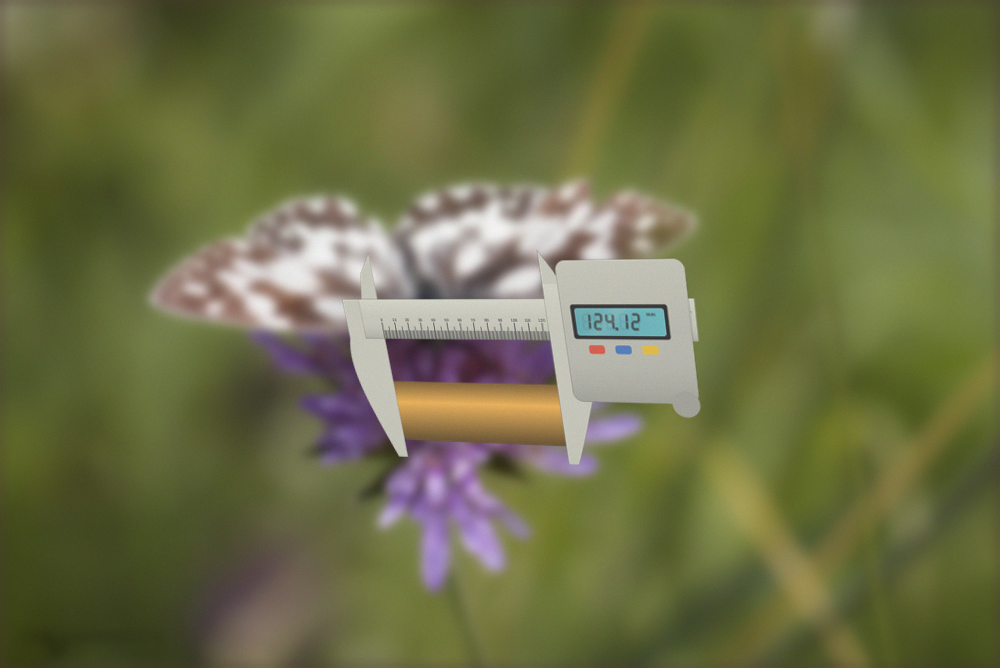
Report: 124.12 mm
